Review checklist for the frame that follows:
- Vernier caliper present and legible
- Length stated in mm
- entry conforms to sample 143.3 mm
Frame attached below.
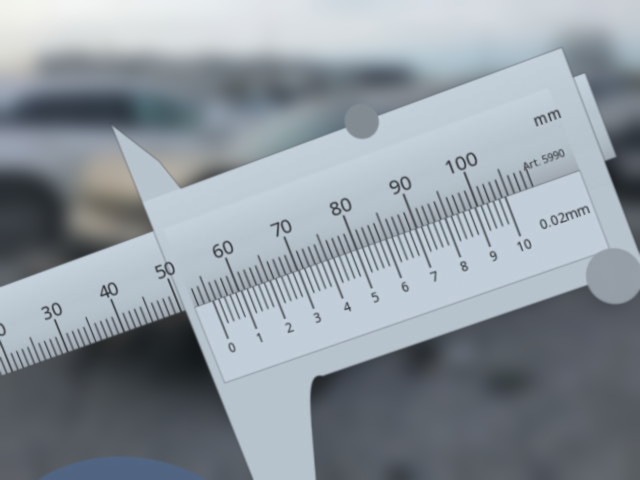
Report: 55.5 mm
